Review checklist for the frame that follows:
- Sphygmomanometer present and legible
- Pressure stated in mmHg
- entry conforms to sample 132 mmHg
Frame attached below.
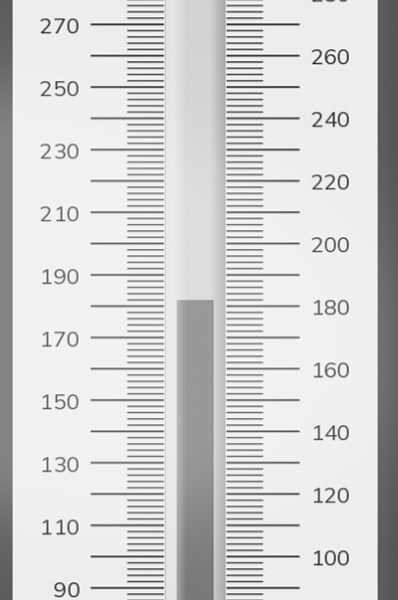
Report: 182 mmHg
